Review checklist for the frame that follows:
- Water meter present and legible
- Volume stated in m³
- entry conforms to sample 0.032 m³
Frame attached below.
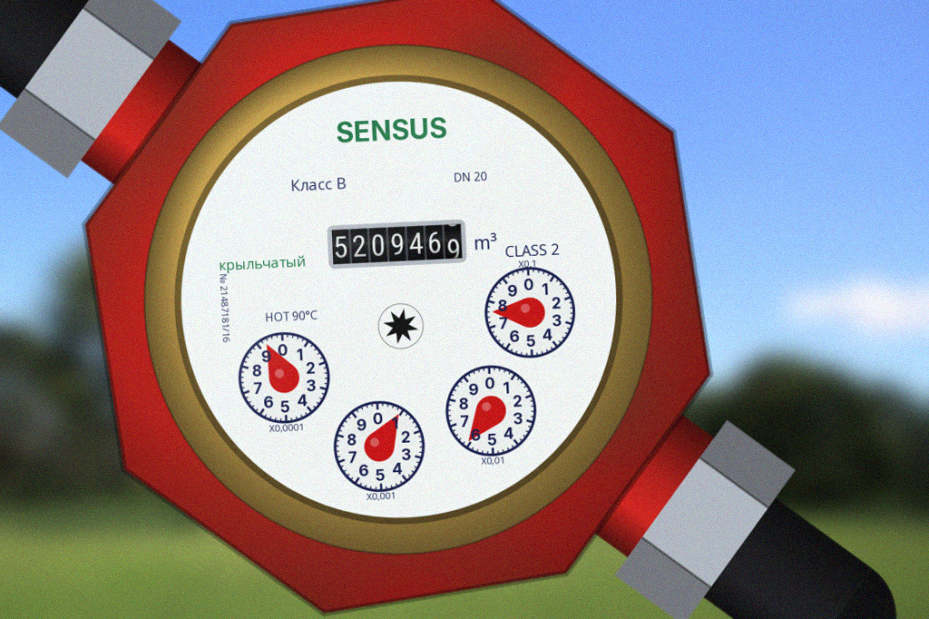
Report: 5209468.7609 m³
